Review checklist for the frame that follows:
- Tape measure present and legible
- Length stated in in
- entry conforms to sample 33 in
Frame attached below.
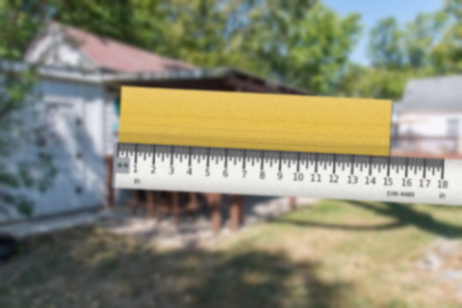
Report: 15 in
